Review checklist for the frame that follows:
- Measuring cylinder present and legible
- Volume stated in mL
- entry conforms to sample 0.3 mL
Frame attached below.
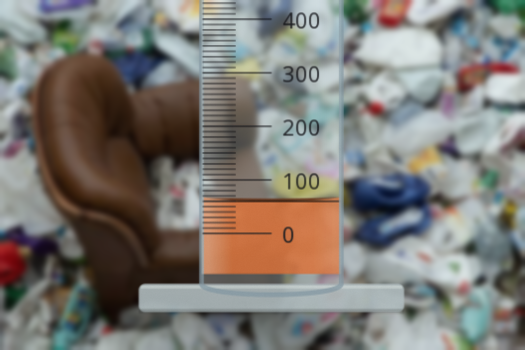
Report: 60 mL
